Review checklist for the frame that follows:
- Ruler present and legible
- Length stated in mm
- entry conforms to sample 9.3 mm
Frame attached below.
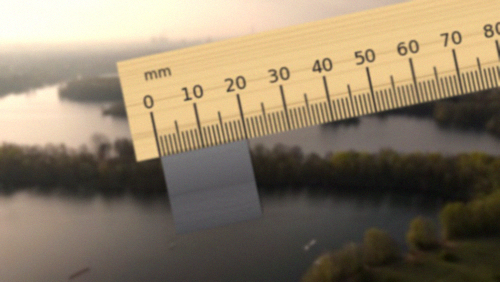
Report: 20 mm
